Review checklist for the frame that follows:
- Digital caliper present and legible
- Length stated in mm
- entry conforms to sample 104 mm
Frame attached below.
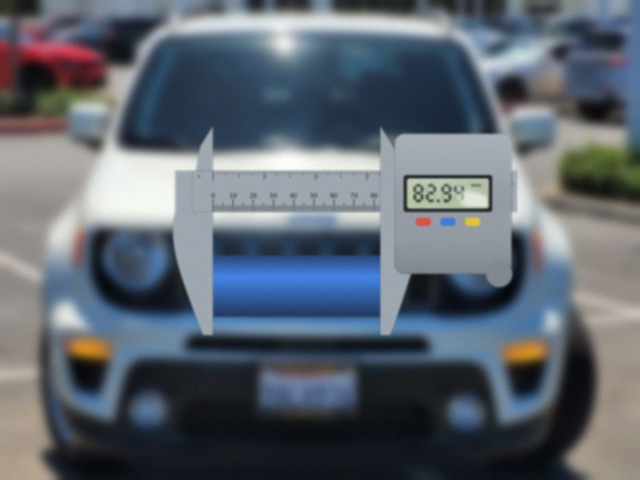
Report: 82.94 mm
